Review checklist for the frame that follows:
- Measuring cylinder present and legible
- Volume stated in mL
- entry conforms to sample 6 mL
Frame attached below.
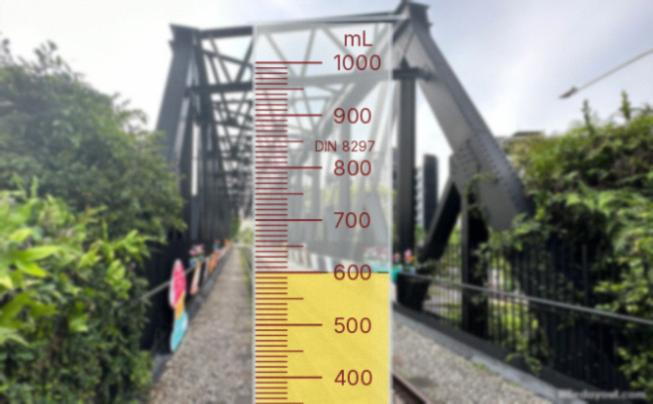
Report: 600 mL
